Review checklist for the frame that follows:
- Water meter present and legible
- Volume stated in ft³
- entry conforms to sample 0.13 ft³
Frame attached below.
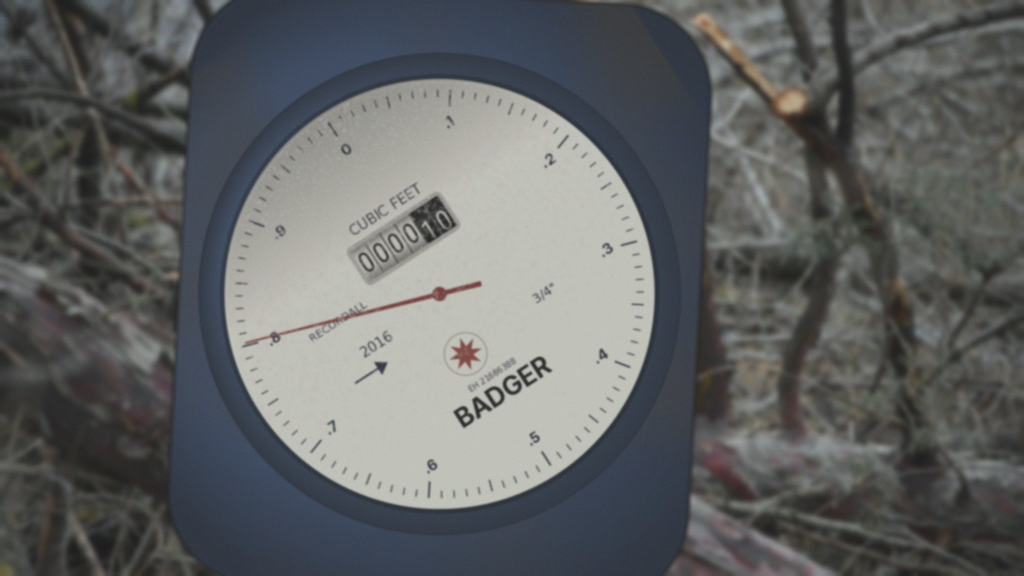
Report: 9.80 ft³
